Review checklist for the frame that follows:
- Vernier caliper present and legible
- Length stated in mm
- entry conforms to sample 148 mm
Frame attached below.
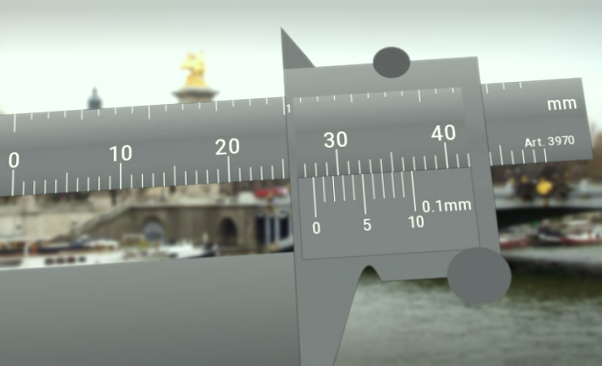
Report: 27.7 mm
